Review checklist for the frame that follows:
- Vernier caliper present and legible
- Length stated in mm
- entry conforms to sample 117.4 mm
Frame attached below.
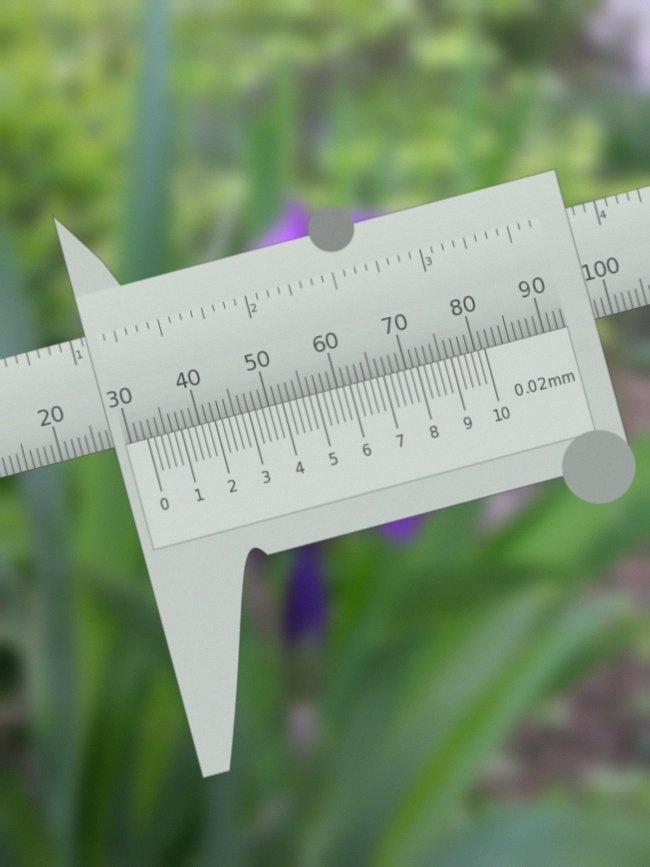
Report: 32.4 mm
